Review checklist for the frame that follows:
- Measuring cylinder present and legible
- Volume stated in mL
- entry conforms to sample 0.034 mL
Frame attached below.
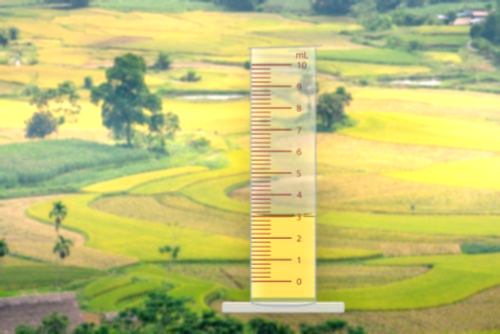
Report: 3 mL
